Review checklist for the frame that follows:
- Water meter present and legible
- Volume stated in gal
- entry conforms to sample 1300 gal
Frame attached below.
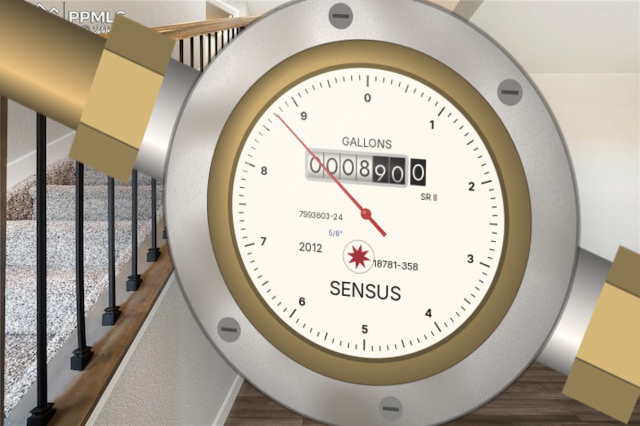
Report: 8898.7 gal
